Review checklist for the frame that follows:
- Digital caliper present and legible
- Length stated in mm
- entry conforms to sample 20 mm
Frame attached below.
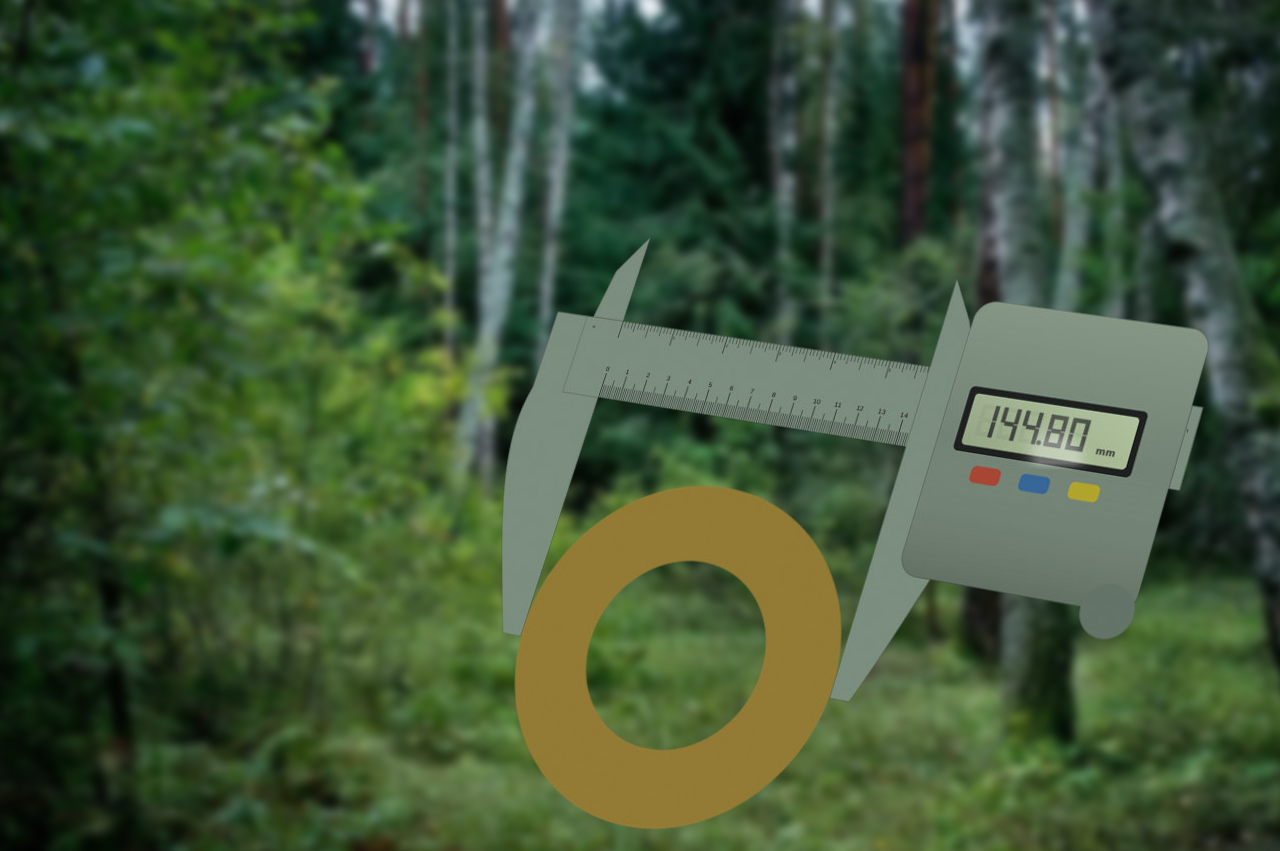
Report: 144.80 mm
